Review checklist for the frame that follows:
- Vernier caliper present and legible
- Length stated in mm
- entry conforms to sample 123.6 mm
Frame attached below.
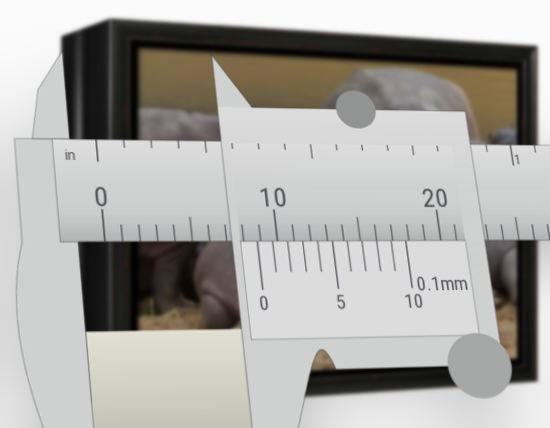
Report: 8.8 mm
